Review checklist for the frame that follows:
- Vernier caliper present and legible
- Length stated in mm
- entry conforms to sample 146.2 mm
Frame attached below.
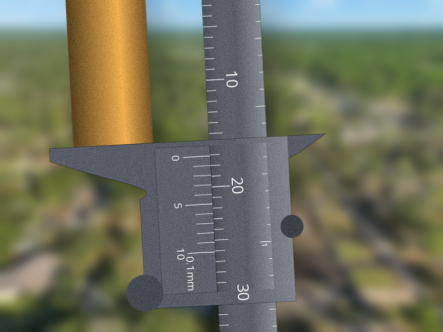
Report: 17.1 mm
